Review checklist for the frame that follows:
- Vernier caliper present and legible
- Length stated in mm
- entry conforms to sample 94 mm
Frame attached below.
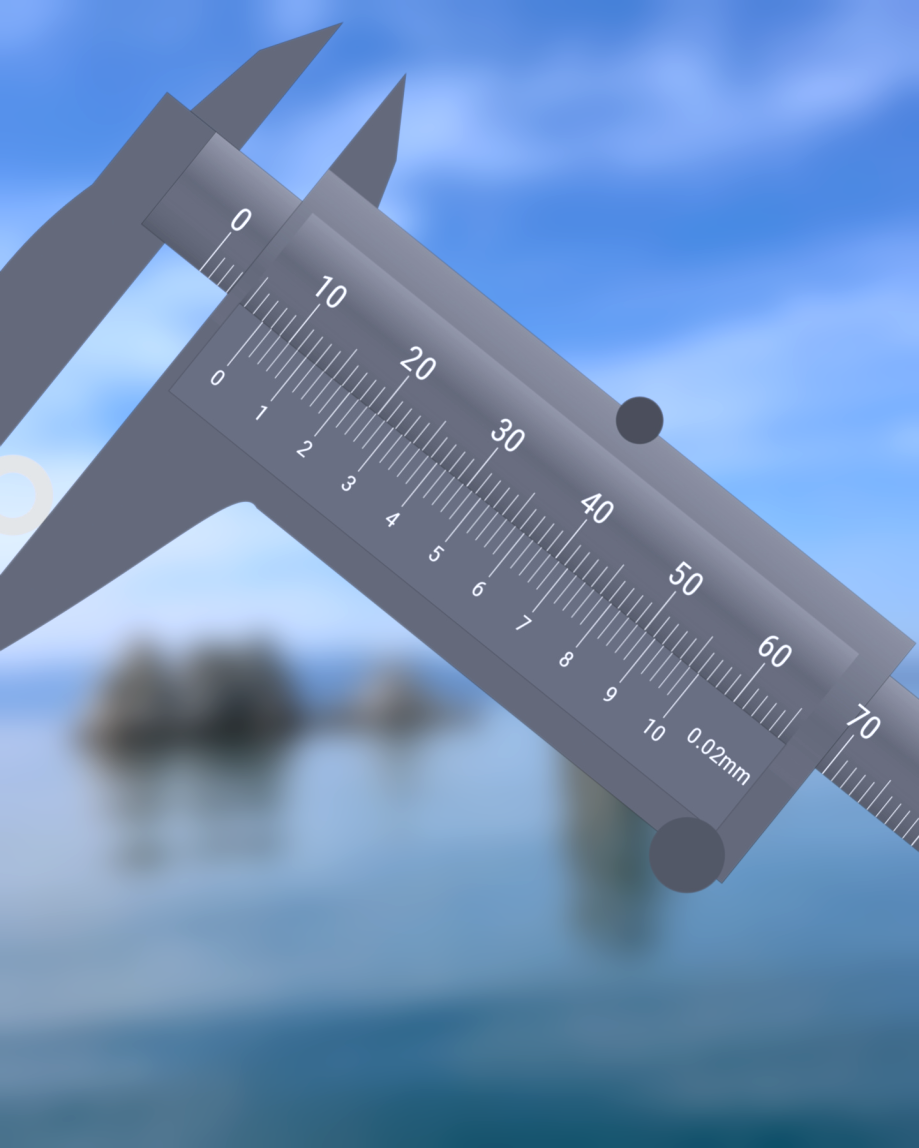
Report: 7.1 mm
